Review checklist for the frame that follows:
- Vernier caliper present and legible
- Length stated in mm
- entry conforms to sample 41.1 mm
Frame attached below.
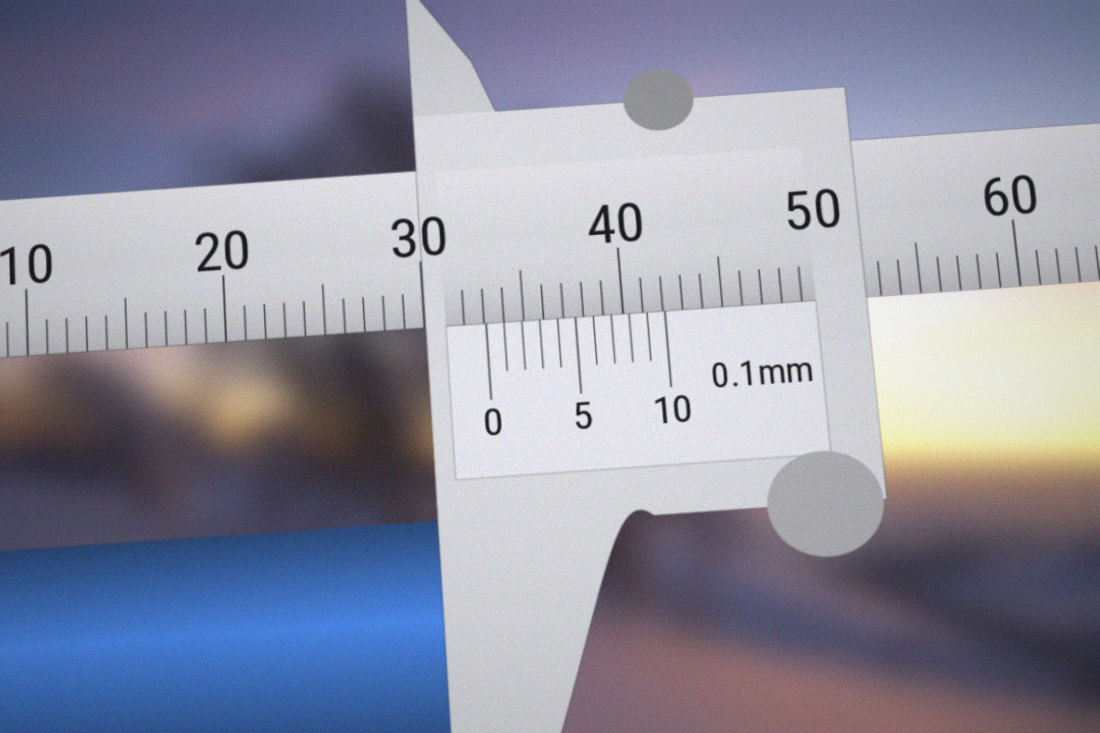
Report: 33.1 mm
